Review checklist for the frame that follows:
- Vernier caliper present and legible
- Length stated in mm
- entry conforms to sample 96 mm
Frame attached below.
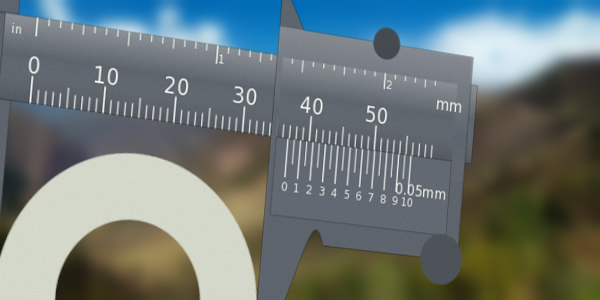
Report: 36.8 mm
